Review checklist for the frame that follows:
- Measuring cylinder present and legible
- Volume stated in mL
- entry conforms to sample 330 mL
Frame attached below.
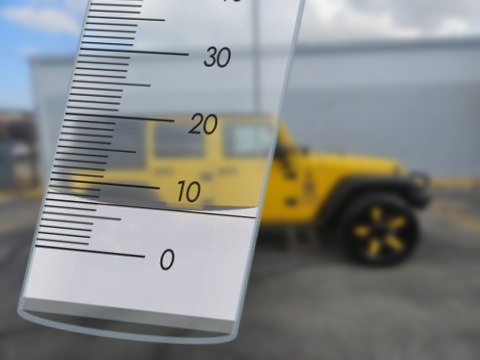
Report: 7 mL
